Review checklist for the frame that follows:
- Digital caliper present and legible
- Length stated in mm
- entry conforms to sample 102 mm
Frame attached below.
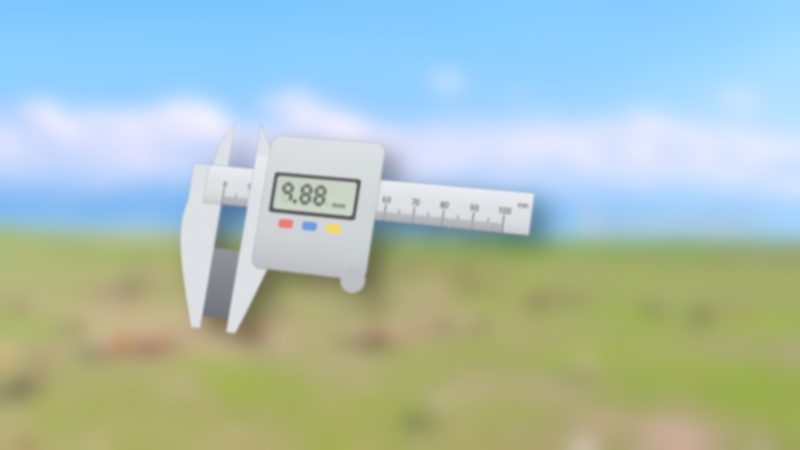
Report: 9.88 mm
